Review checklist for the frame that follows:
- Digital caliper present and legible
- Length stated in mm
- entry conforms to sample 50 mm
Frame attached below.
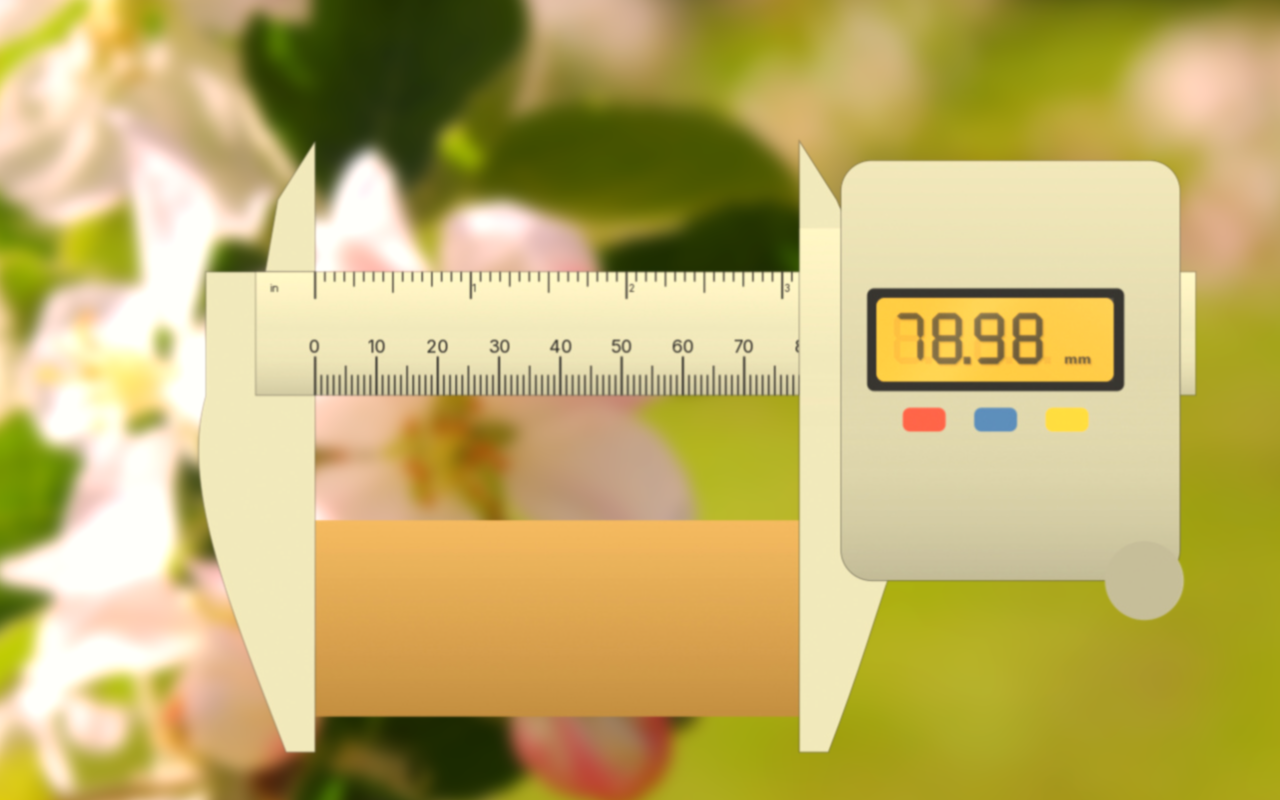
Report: 78.98 mm
